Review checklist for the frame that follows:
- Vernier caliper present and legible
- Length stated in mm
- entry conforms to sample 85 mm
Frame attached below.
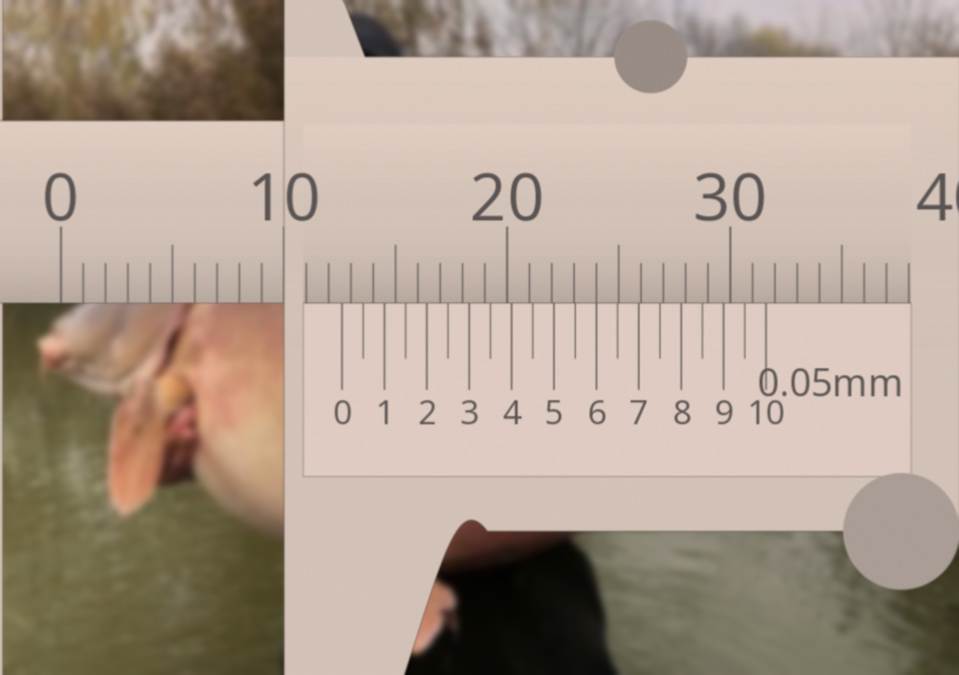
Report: 12.6 mm
